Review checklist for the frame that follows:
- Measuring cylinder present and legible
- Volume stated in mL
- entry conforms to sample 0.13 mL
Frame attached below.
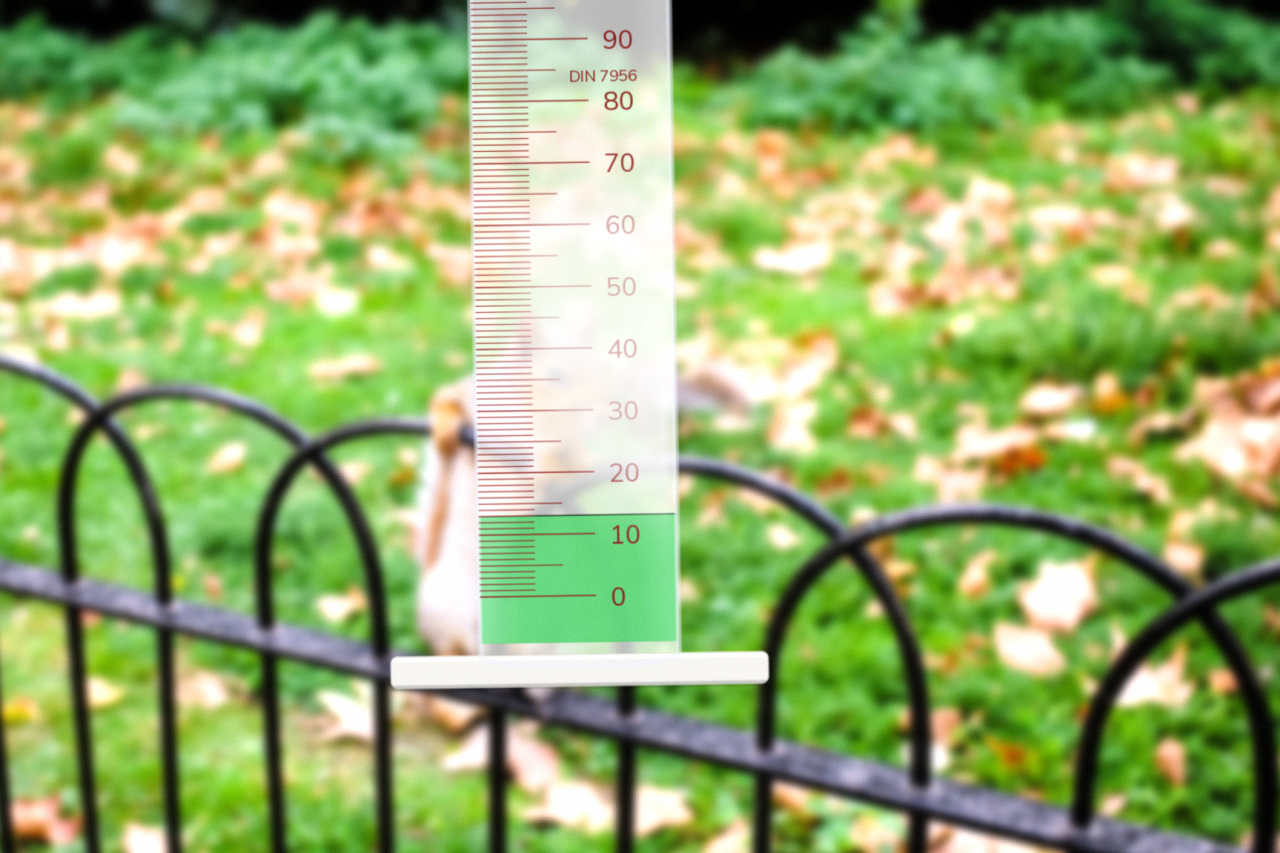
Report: 13 mL
